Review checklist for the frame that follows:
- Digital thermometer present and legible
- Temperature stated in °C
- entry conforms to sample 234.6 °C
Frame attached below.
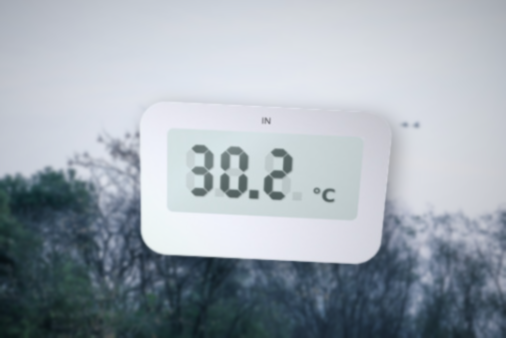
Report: 30.2 °C
